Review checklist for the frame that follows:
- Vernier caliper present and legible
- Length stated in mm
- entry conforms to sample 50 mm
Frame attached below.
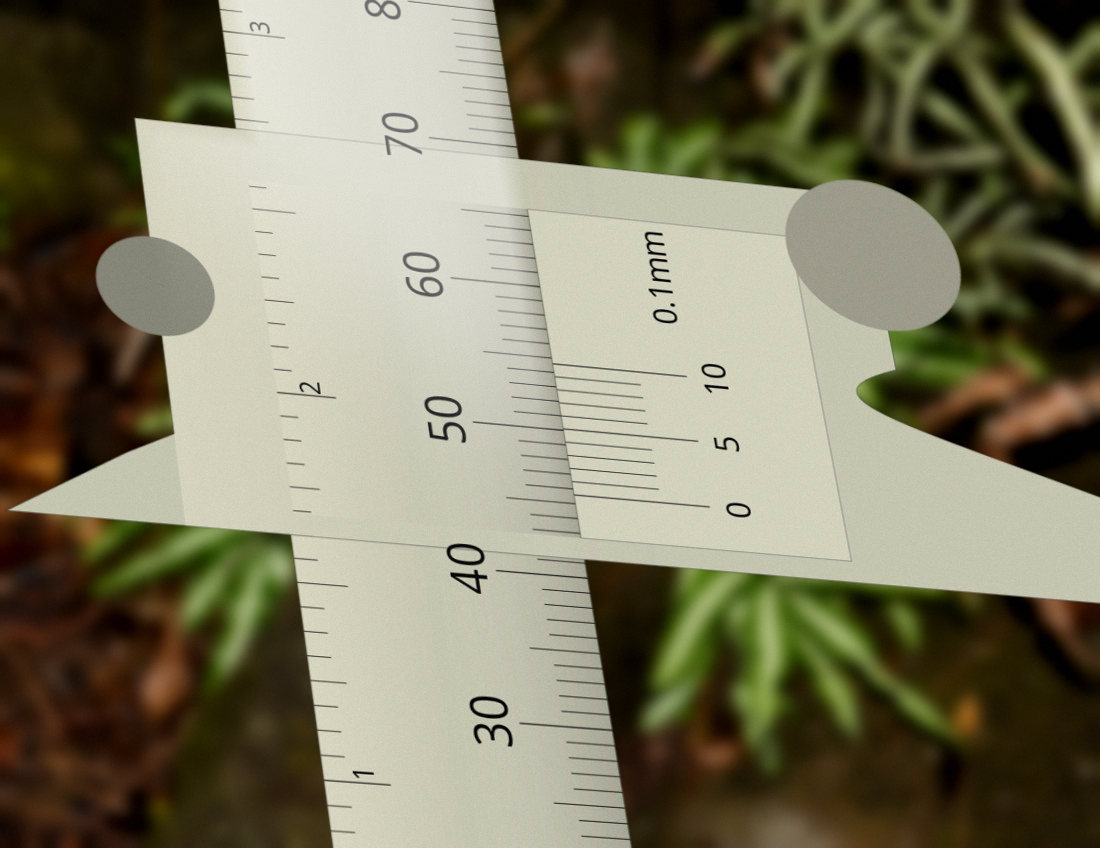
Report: 45.6 mm
